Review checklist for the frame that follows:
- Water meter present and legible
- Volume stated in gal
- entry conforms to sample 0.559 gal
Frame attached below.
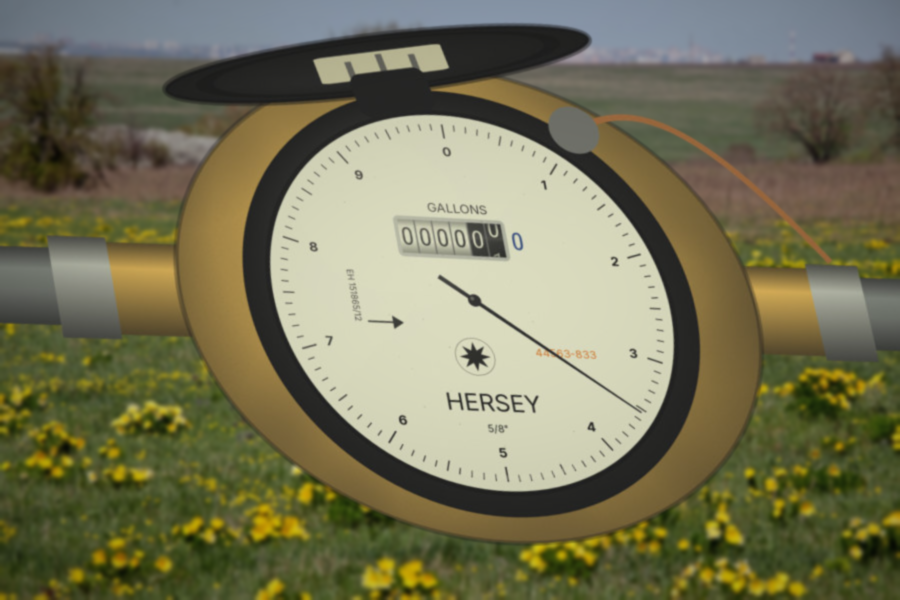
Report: 3.5 gal
